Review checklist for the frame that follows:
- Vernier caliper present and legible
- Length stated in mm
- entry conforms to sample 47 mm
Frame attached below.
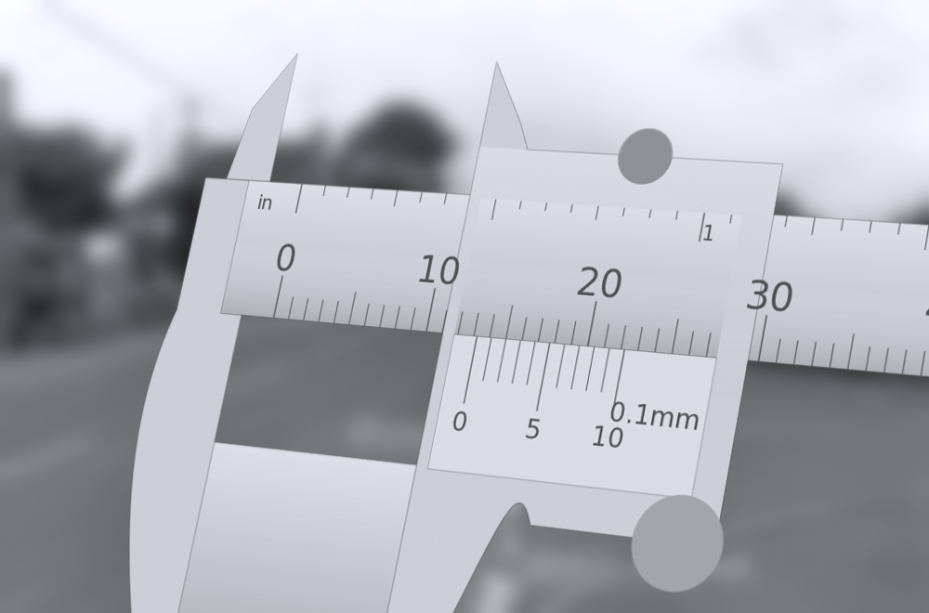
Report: 13.2 mm
